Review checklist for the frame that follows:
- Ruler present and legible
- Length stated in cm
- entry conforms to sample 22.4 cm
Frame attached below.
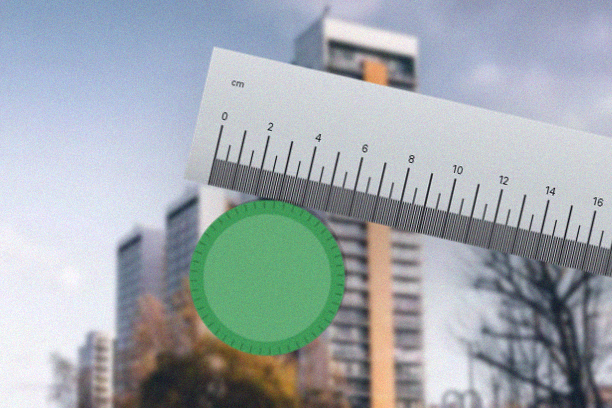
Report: 6.5 cm
